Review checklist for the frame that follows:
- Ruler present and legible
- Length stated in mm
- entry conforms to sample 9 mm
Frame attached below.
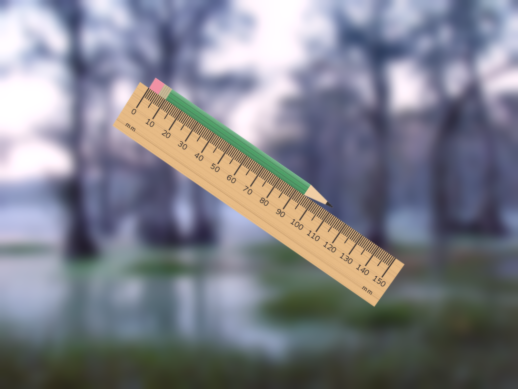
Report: 110 mm
